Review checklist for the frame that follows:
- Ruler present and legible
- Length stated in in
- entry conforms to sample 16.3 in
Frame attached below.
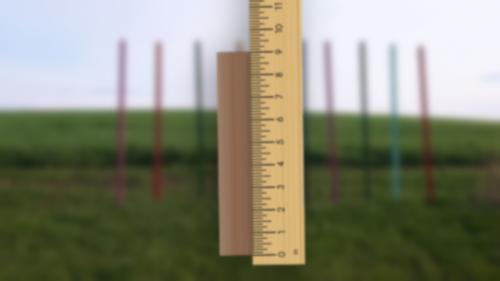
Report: 9 in
